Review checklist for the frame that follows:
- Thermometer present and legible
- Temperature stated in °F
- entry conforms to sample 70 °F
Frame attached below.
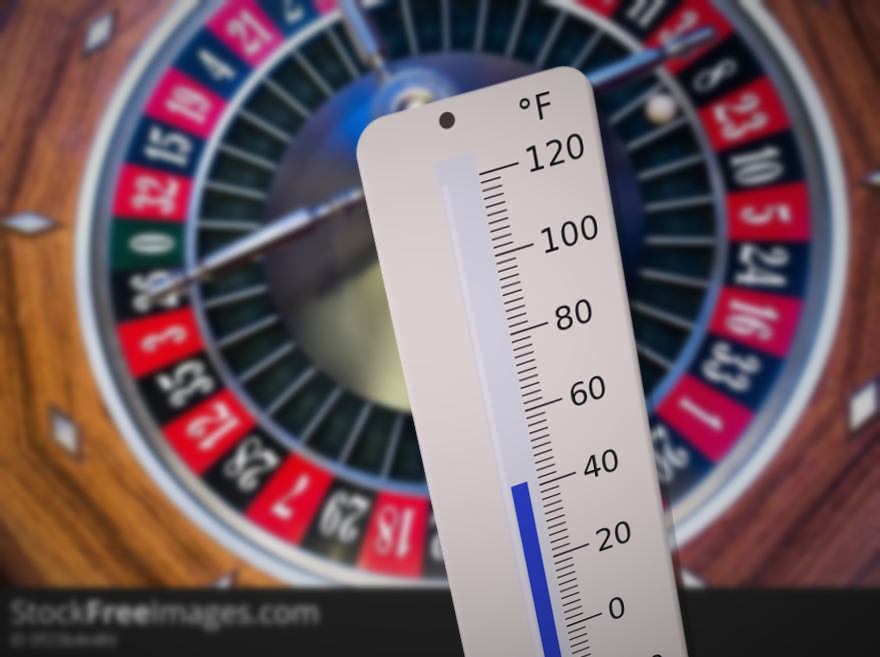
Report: 42 °F
